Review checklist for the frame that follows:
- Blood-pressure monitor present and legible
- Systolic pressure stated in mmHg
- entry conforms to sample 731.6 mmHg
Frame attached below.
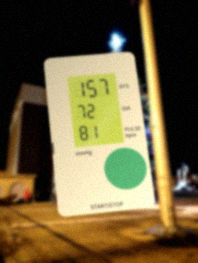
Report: 157 mmHg
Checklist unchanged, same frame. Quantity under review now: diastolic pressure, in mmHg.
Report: 72 mmHg
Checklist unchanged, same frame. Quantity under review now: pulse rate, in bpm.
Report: 81 bpm
